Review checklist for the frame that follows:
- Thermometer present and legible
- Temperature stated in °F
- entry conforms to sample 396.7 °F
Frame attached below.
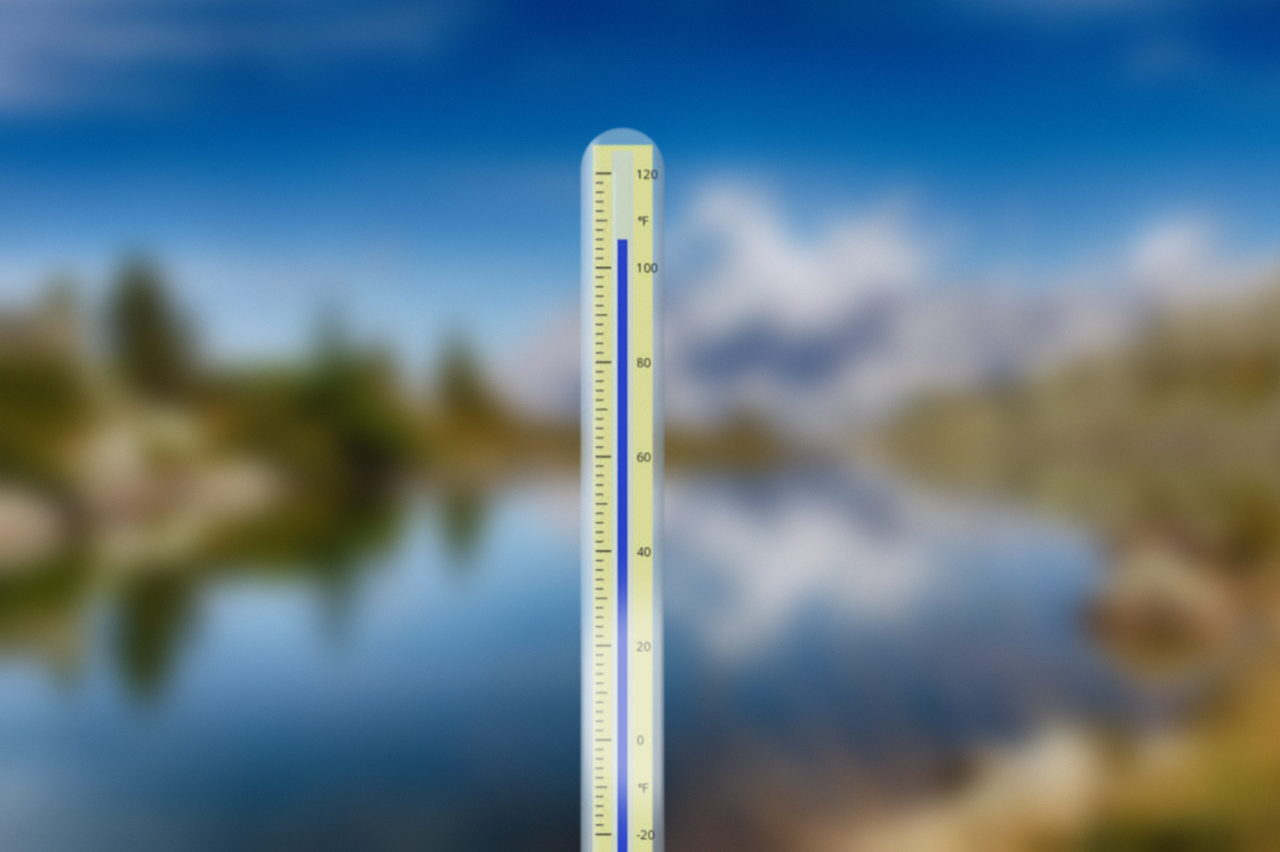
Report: 106 °F
